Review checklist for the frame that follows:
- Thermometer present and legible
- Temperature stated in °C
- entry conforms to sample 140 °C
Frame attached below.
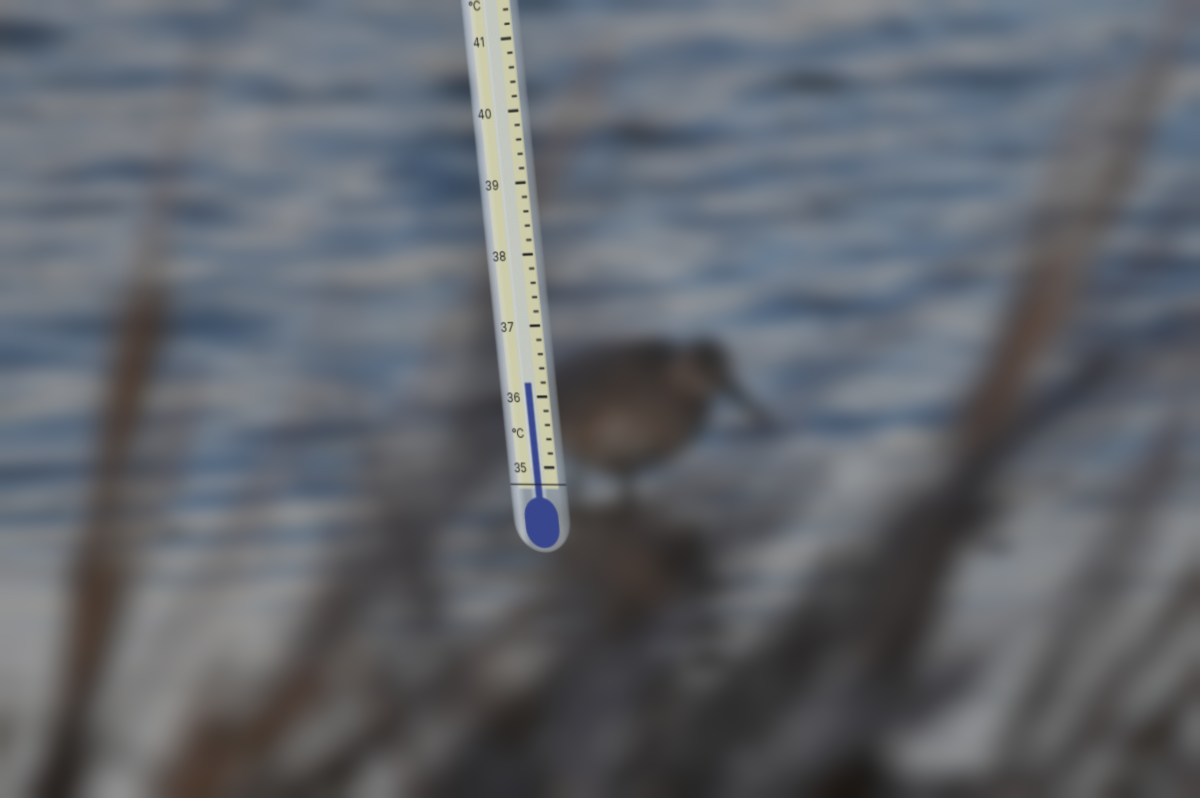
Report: 36.2 °C
